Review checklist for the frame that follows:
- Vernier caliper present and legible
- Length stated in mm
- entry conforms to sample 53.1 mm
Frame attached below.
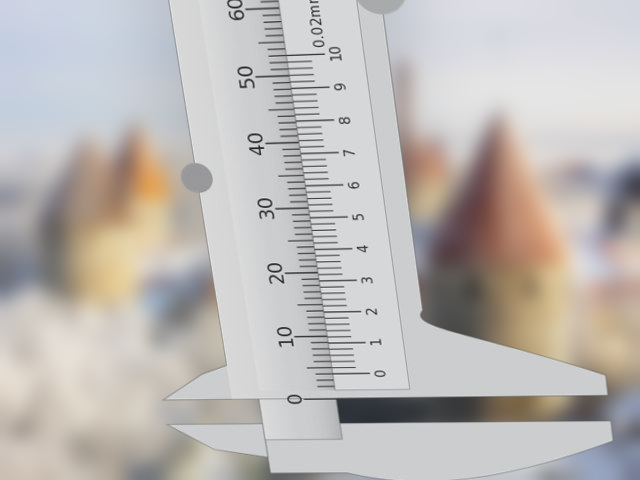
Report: 4.0 mm
